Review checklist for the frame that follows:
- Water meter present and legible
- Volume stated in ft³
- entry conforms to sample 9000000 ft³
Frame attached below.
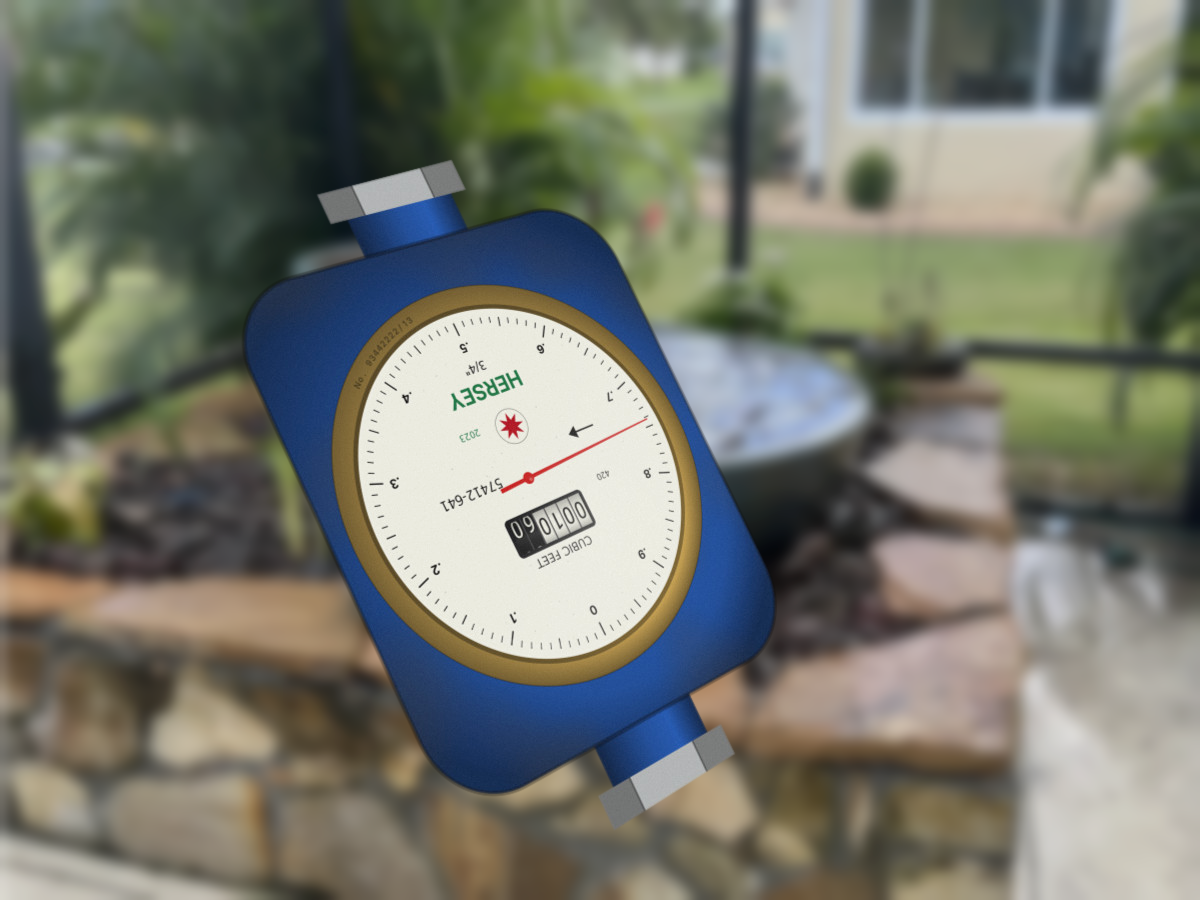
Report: 1059.74 ft³
